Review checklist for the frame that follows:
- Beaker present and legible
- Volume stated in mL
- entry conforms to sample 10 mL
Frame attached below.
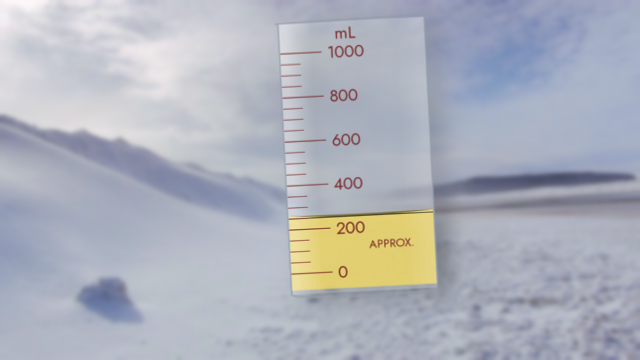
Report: 250 mL
